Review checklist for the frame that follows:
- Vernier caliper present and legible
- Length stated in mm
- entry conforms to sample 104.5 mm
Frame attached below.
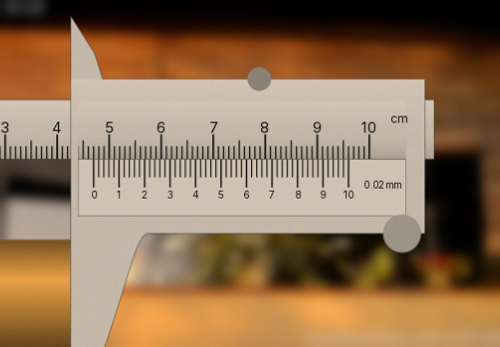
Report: 47.0 mm
